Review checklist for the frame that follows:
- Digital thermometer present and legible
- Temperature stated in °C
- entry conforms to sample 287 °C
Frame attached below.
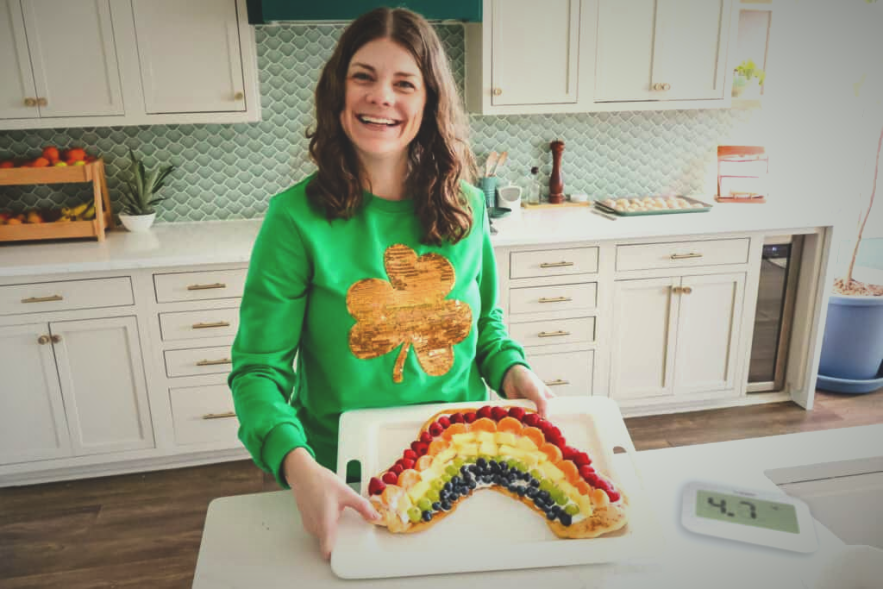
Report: 4.7 °C
